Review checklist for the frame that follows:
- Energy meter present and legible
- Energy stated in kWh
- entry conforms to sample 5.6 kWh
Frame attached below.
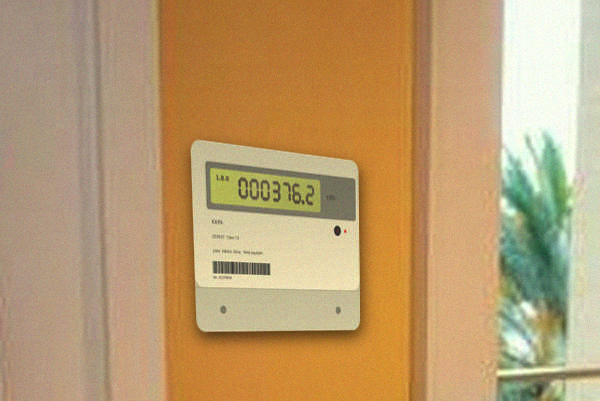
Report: 376.2 kWh
